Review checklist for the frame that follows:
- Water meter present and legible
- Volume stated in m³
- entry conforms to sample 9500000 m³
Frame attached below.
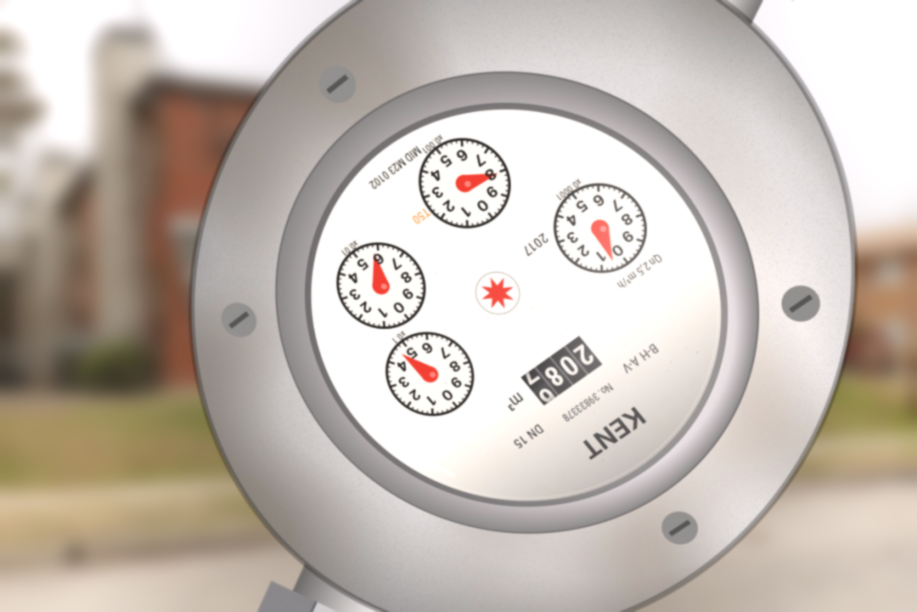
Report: 2086.4580 m³
